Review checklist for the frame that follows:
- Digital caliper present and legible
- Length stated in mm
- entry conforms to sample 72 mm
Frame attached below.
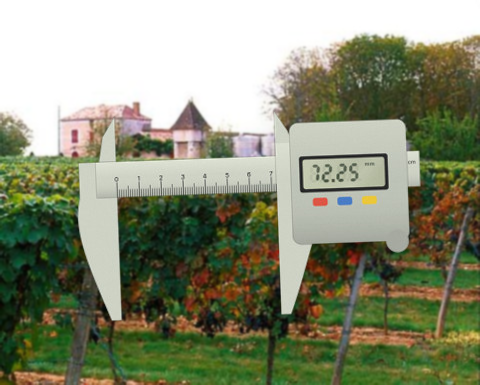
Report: 72.25 mm
